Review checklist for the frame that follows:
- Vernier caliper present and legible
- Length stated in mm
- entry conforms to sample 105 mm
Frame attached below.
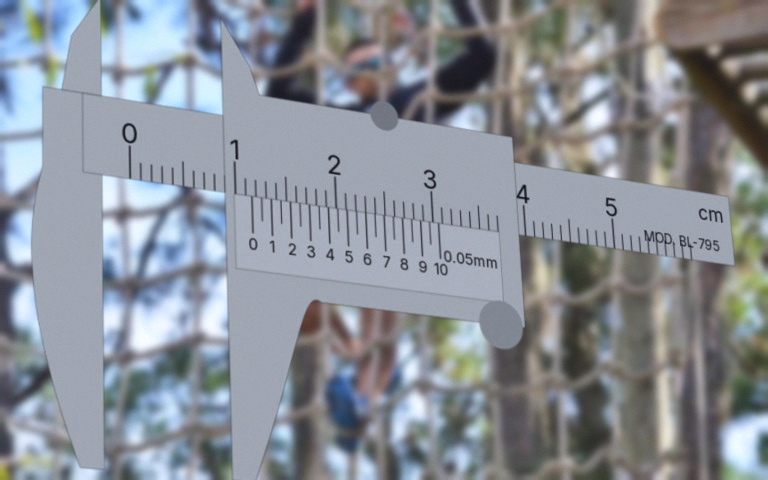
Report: 11.6 mm
